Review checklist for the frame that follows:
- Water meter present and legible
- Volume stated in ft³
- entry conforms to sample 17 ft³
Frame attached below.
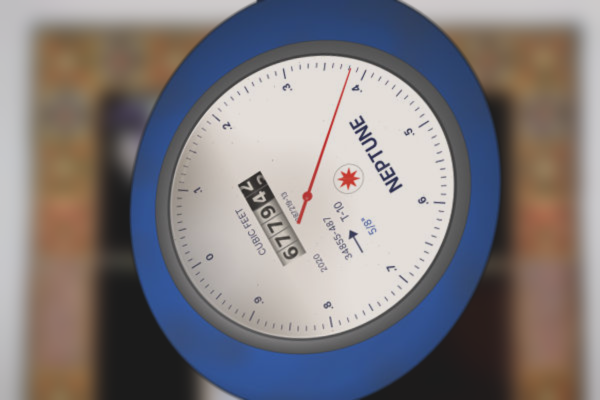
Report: 677942.38 ft³
